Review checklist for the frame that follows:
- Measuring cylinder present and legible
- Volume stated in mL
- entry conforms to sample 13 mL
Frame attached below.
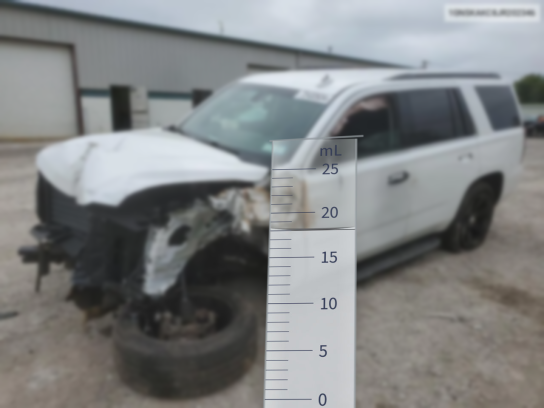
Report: 18 mL
